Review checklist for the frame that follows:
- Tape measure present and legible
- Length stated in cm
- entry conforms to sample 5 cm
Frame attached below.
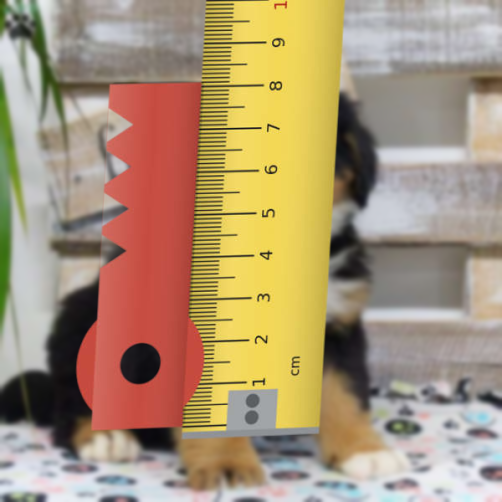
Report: 8.1 cm
